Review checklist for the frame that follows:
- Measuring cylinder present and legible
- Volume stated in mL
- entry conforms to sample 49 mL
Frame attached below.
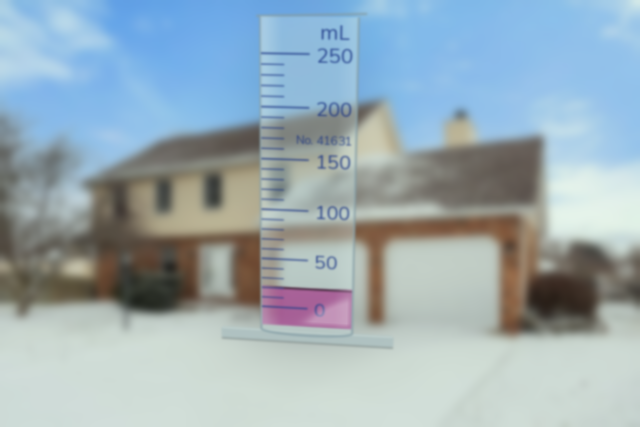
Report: 20 mL
